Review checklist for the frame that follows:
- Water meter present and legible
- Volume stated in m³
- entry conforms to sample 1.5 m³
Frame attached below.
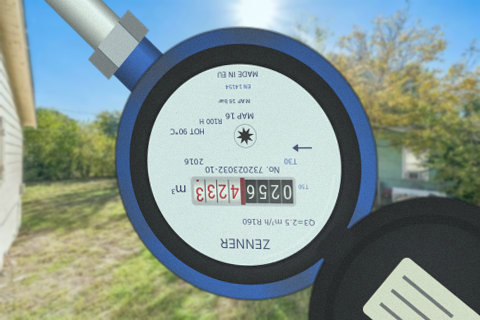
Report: 256.4233 m³
